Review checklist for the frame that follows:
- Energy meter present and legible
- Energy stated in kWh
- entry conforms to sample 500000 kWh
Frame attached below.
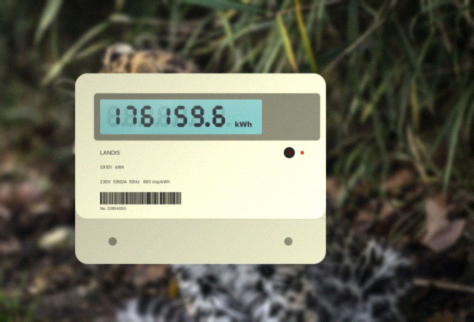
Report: 176159.6 kWh
